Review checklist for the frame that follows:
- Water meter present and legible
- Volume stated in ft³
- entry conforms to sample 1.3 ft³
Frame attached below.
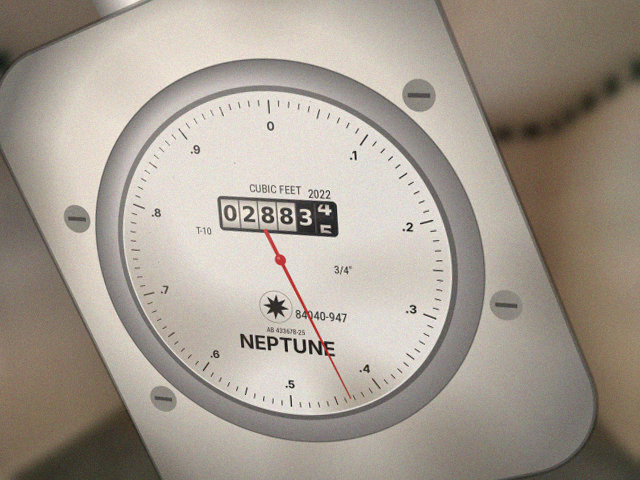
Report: 28834.43 ft³
